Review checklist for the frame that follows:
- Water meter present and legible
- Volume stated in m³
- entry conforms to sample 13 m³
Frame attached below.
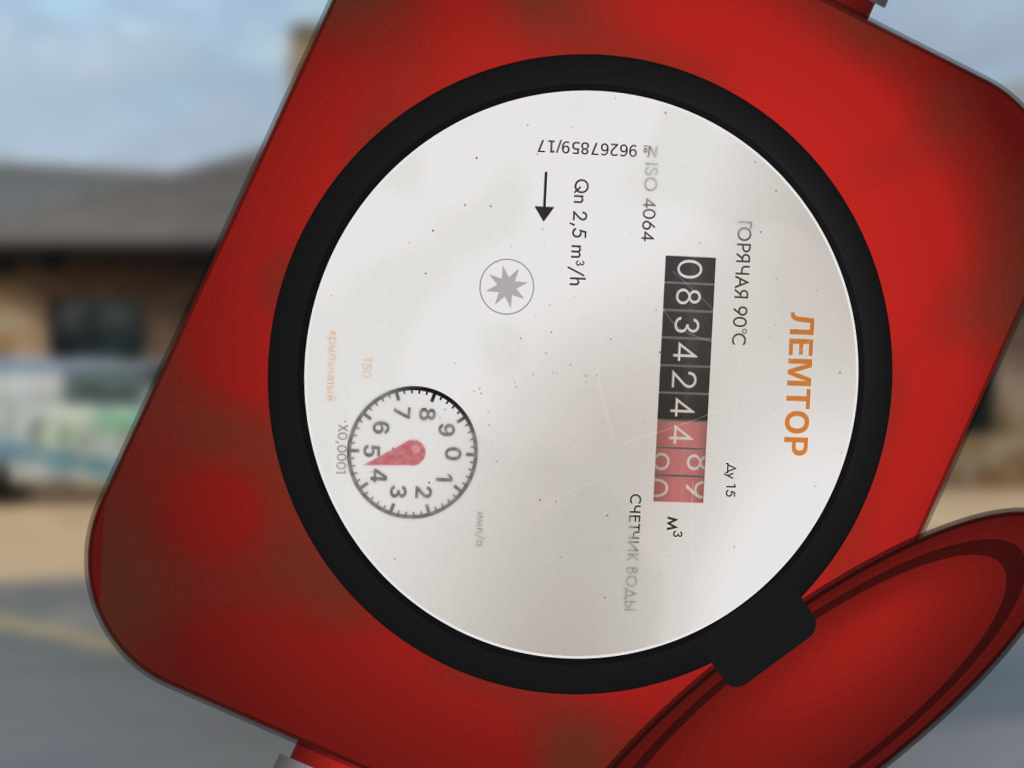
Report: 83424.4894 m³
